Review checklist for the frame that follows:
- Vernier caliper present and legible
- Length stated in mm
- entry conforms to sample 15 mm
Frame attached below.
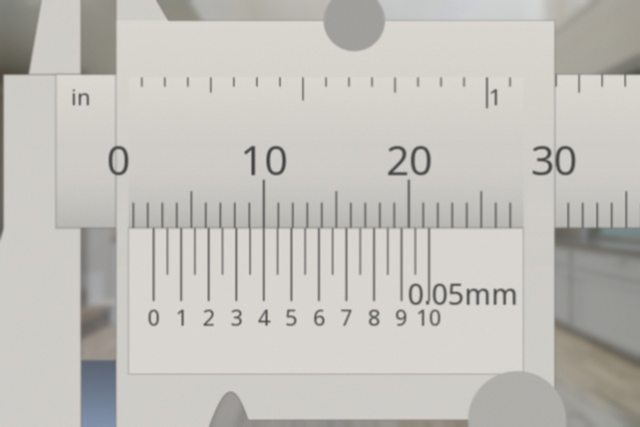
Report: 2.4 mm
